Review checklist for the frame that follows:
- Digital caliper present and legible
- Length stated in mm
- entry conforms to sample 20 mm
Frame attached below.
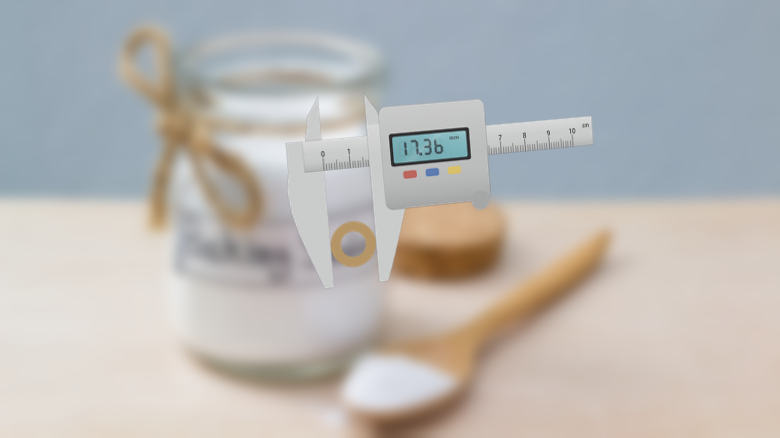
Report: 17.36 mm
